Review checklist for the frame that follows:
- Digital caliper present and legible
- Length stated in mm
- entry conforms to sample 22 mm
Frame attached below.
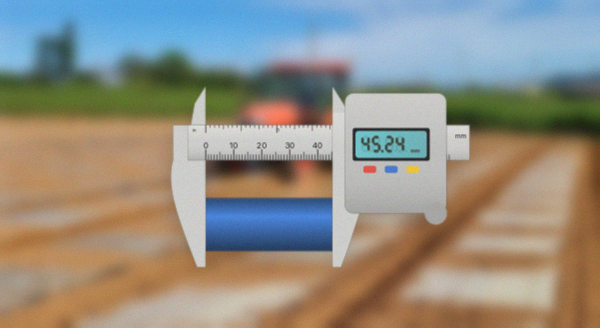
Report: 45.24 mm
